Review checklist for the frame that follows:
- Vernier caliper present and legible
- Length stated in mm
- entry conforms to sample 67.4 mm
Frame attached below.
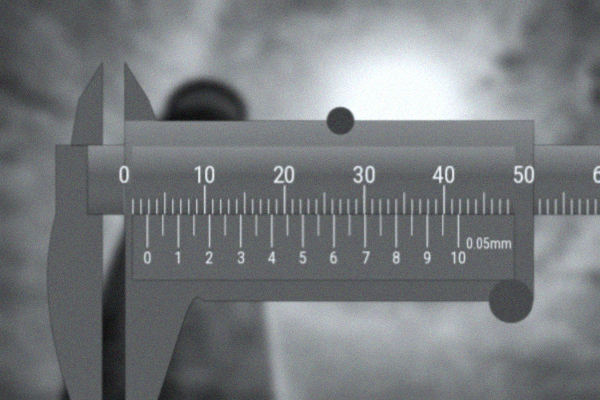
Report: 2.8 mm
